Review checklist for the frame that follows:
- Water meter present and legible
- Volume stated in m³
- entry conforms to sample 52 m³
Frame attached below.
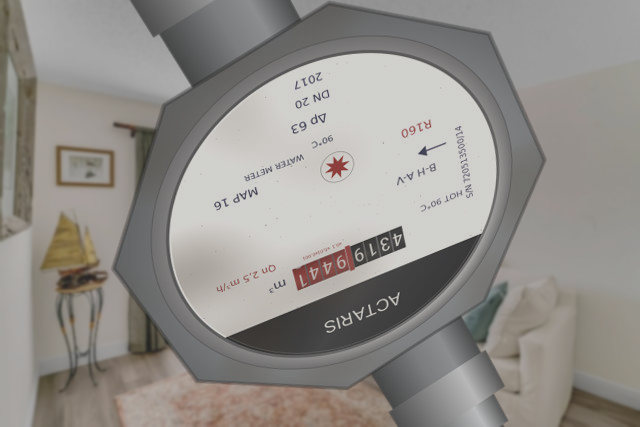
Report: 4319.9441 m³
